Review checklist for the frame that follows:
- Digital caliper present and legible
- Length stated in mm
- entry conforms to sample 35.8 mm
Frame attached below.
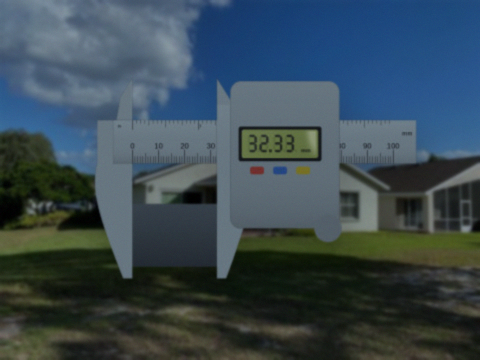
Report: 32.33 mm
